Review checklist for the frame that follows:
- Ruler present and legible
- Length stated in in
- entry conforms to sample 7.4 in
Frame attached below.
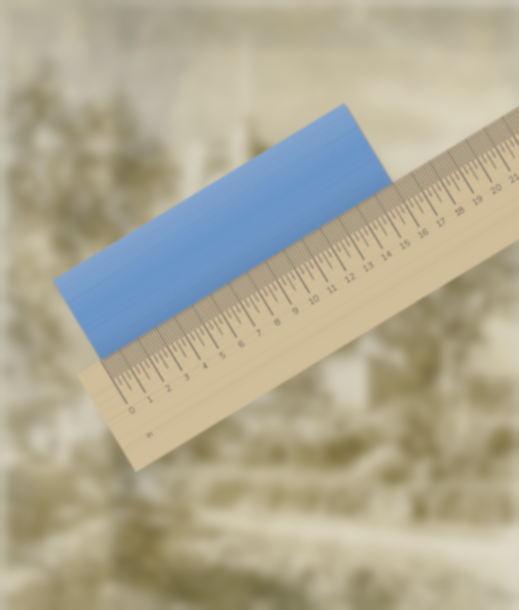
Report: 16 in
